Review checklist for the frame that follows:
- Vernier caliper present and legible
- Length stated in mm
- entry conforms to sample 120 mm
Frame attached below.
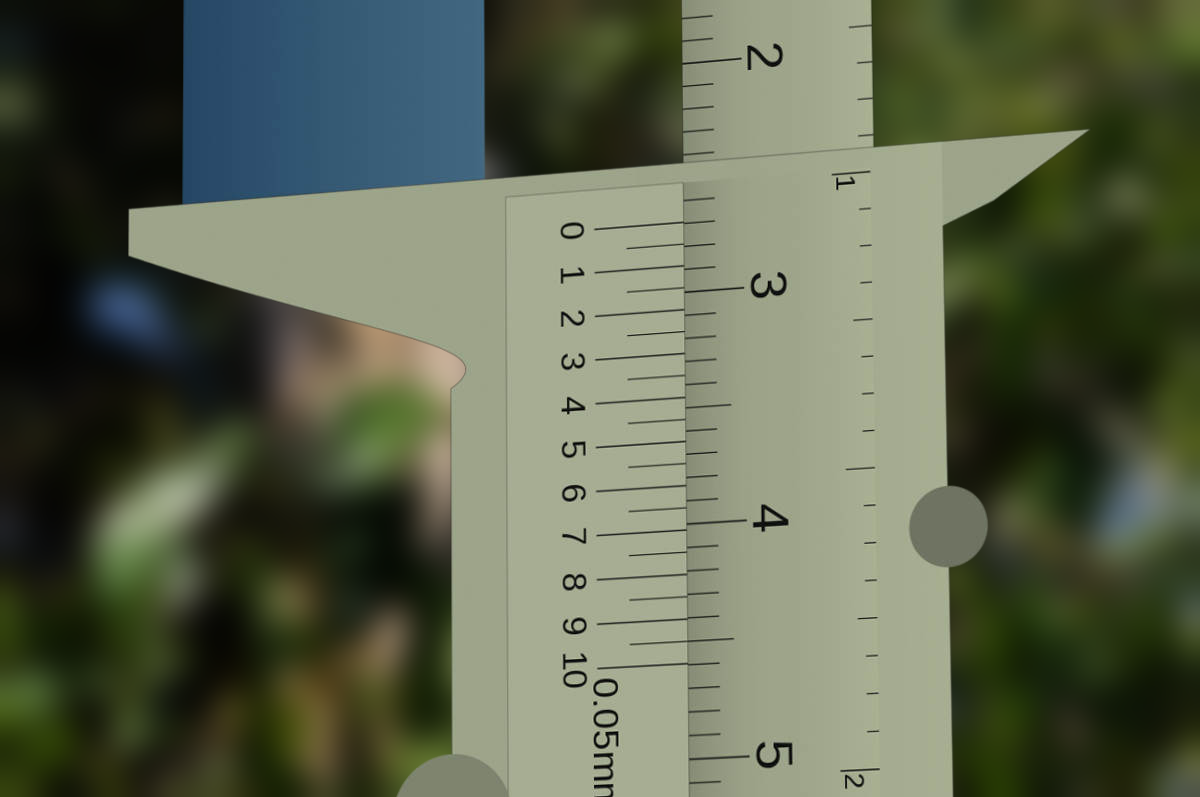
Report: 26.95 mm
